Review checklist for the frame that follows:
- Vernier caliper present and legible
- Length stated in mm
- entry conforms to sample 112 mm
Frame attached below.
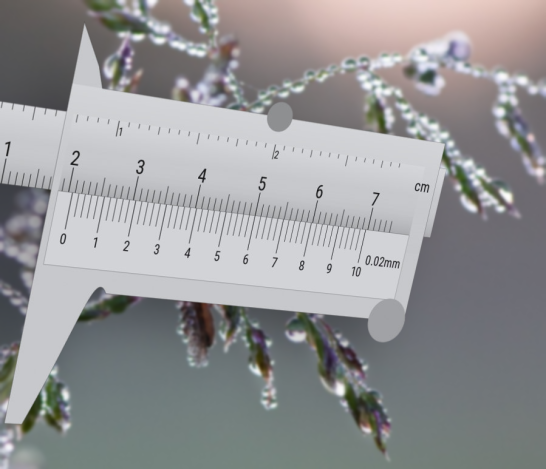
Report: 20.6 mm
